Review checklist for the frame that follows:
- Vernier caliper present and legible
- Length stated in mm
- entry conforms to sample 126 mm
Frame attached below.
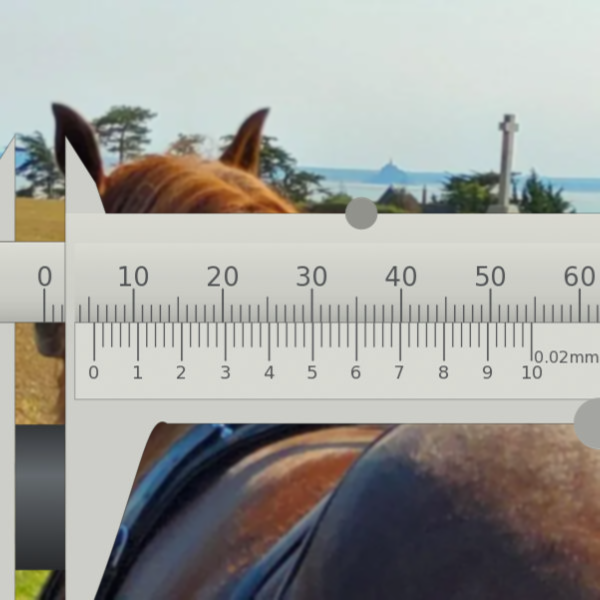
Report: 5.6 mm
